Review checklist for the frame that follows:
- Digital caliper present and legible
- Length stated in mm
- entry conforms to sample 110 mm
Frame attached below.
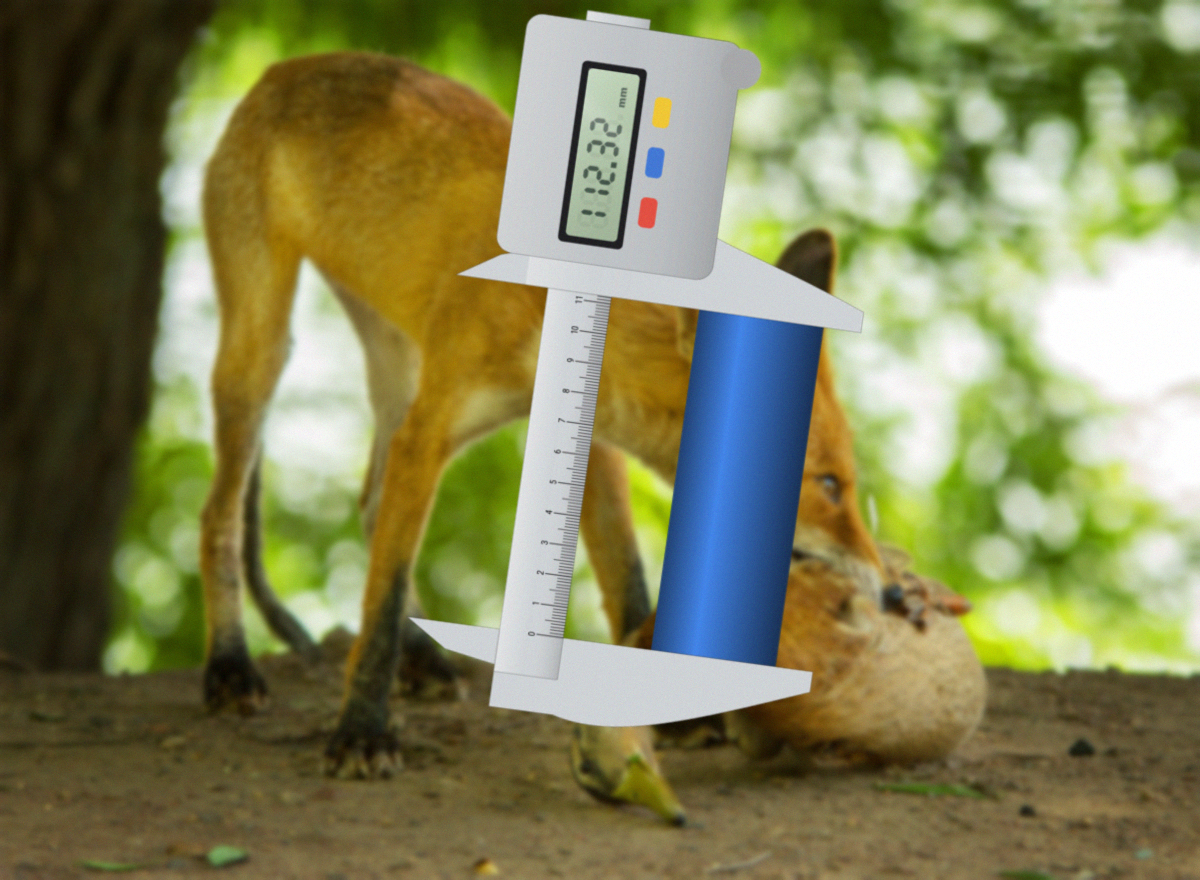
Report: 112.32 mm
